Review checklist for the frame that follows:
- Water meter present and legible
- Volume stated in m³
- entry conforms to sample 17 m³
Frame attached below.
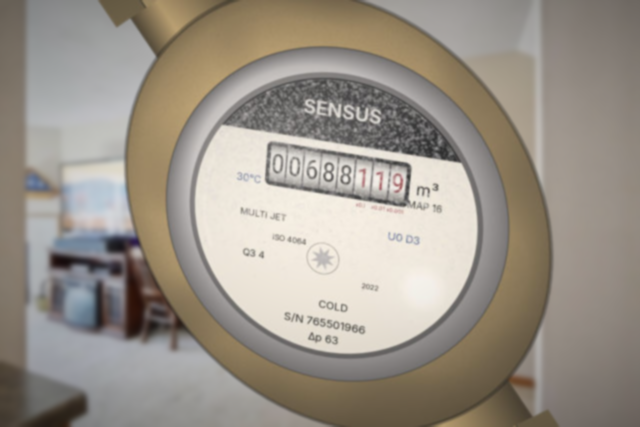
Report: 688.119 m³
